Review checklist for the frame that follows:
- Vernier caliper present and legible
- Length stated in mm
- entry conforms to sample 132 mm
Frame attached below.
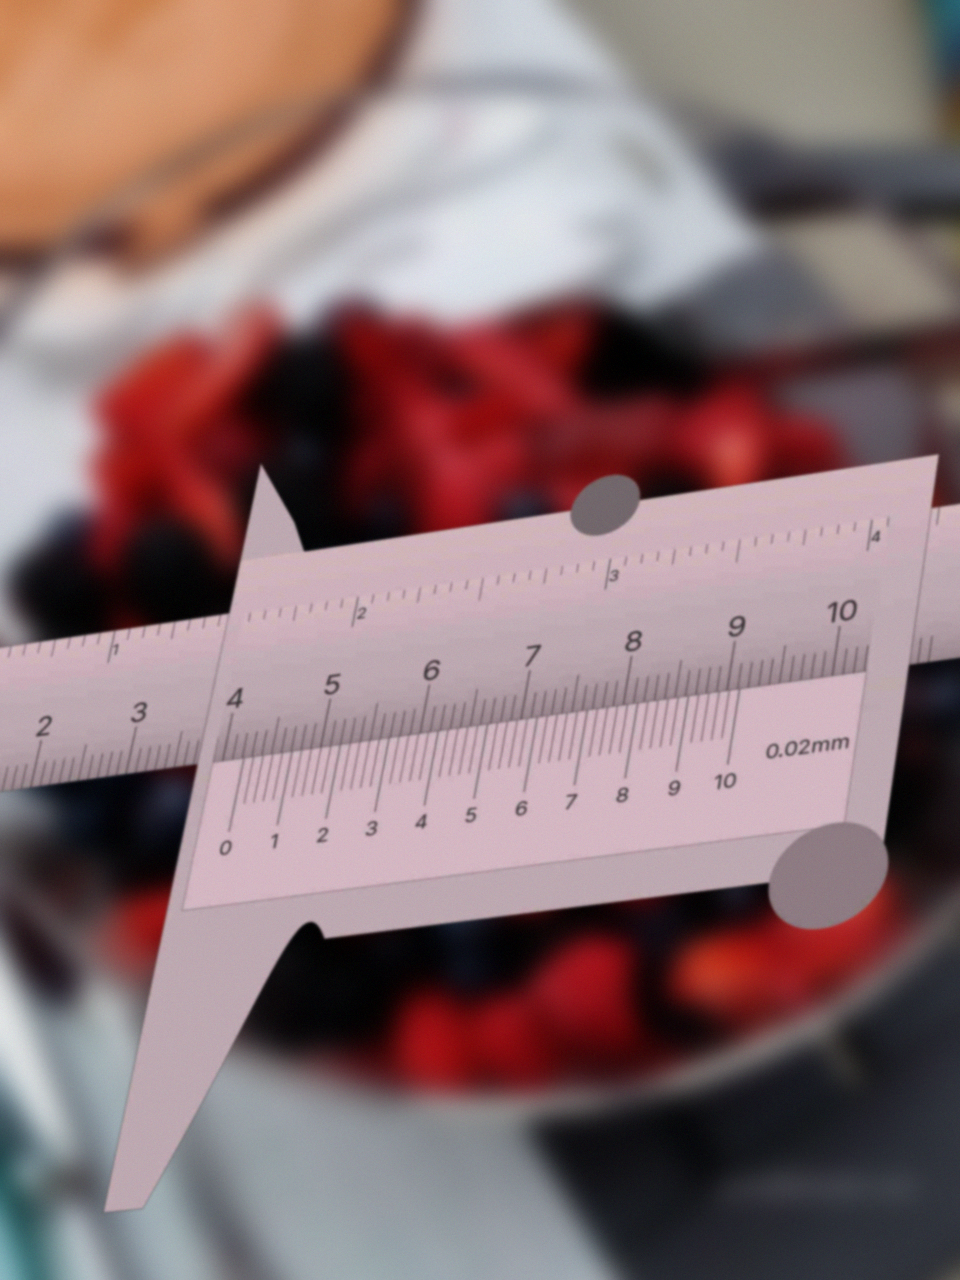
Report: 42.2 mm
